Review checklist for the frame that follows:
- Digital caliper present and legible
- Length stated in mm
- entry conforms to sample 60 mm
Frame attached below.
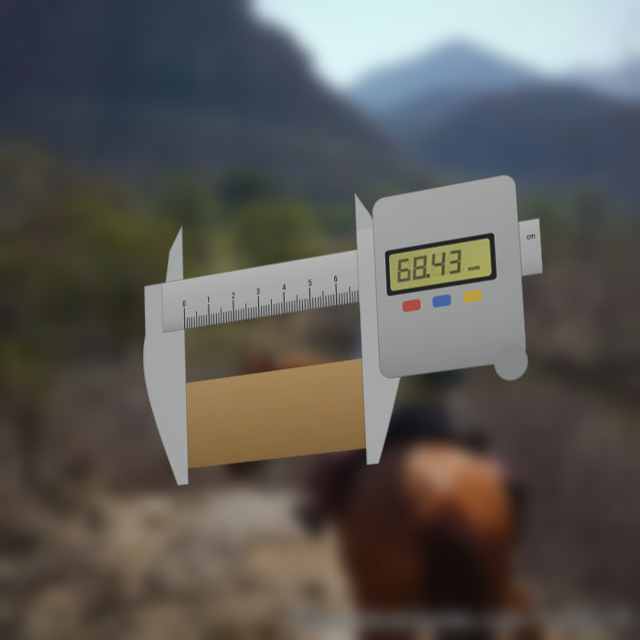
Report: 68.43 mm
